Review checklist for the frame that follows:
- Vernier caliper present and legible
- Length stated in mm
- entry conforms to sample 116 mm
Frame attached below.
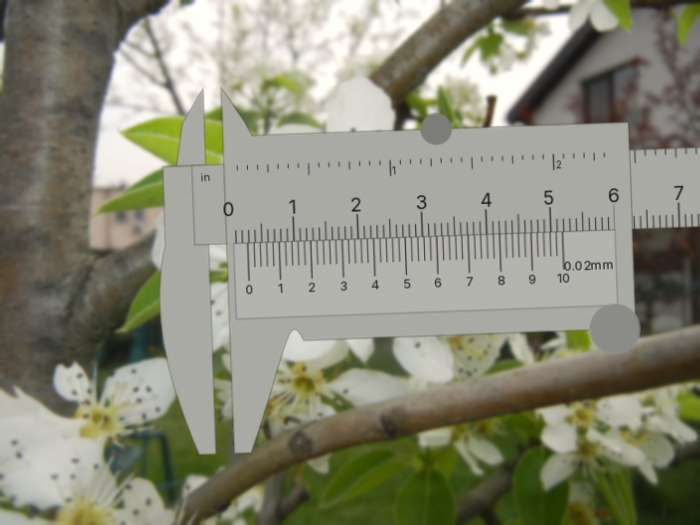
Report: 2.8 mm
